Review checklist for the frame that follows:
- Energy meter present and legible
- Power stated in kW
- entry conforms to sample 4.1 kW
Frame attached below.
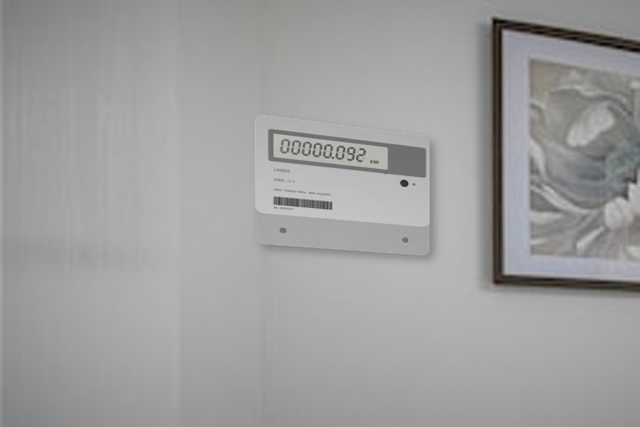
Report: 0.092 kW
